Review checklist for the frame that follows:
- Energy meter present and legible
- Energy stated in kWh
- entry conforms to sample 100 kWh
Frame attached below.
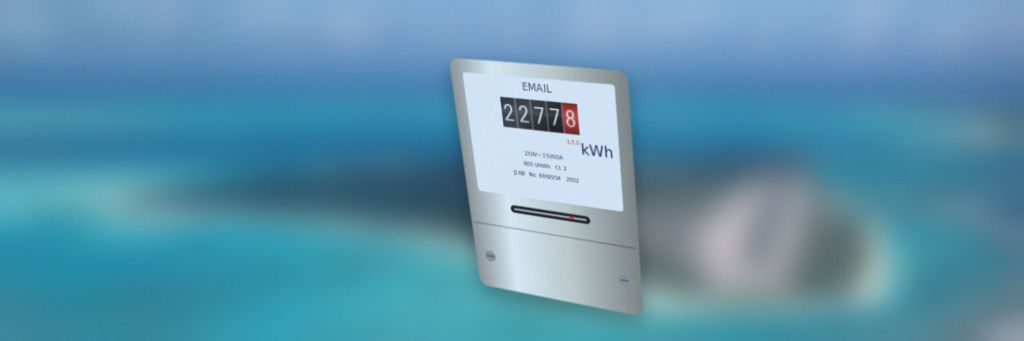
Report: 2277.8 kWh
